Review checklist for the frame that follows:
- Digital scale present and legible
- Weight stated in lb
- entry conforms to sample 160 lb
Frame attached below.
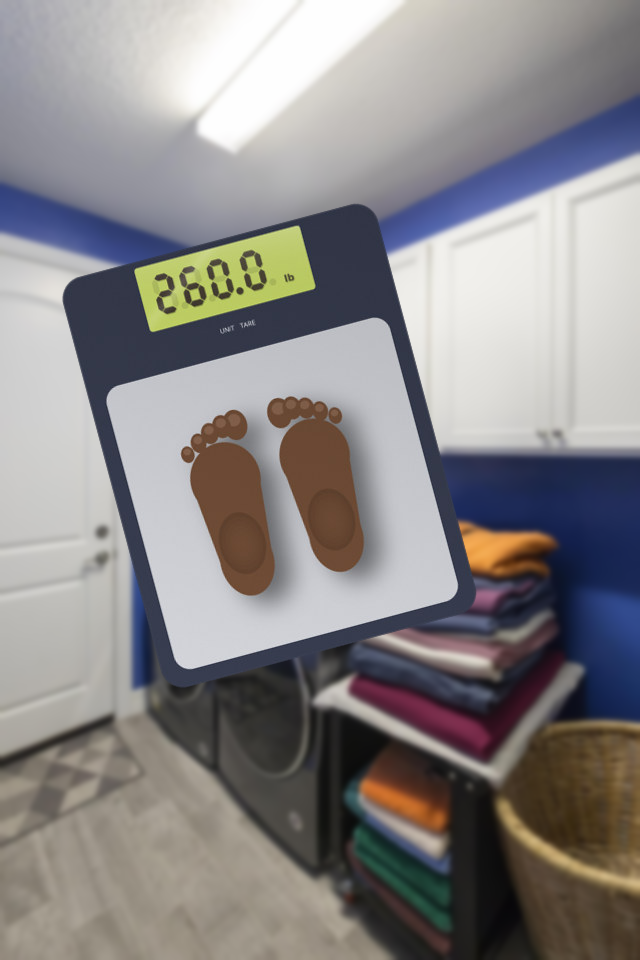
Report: 260.0 lb
